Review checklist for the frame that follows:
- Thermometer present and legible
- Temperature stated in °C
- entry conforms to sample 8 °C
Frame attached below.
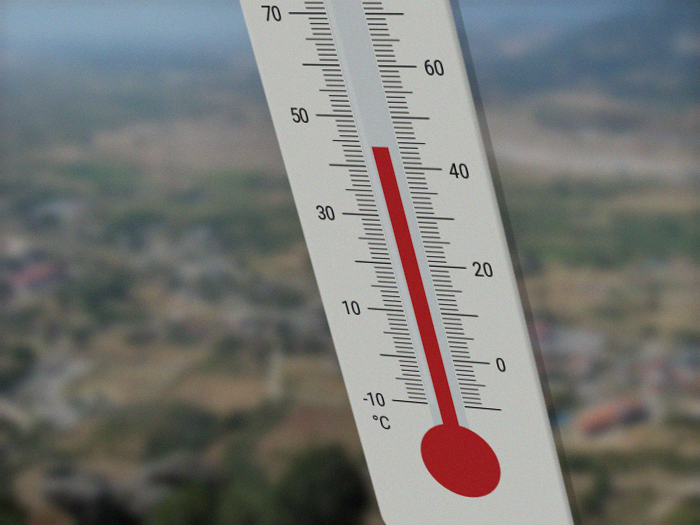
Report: 44 °C
